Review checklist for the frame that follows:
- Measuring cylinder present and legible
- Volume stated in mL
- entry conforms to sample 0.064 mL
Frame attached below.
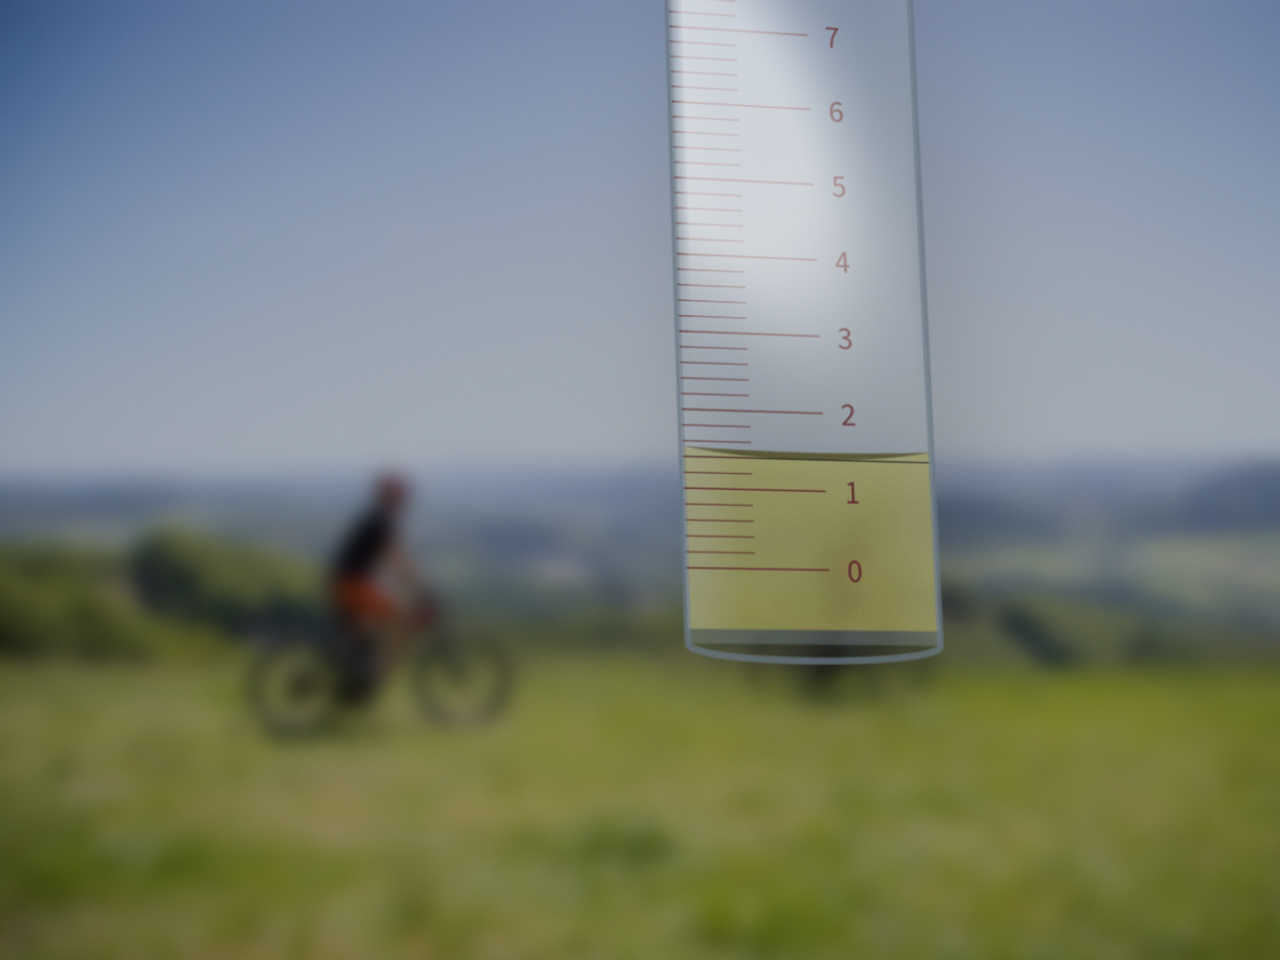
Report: 1.4 mL
